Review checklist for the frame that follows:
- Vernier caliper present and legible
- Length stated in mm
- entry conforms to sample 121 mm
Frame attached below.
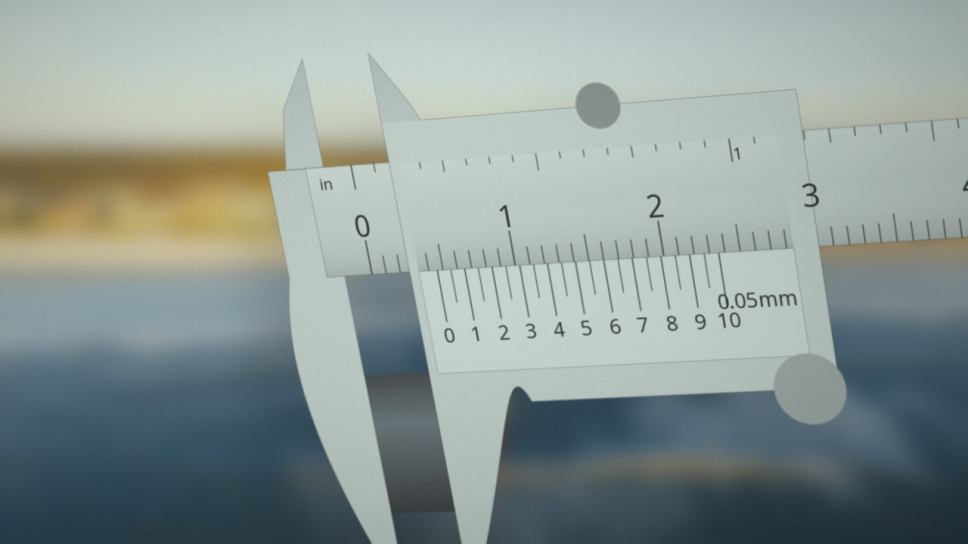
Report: 4.6 mm
